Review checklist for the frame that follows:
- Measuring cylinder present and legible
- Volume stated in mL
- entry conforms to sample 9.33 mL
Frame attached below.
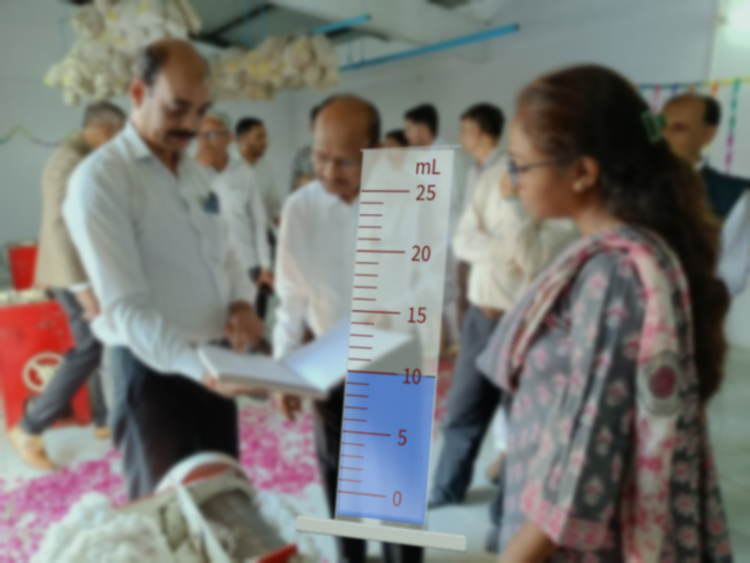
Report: 10 mL
